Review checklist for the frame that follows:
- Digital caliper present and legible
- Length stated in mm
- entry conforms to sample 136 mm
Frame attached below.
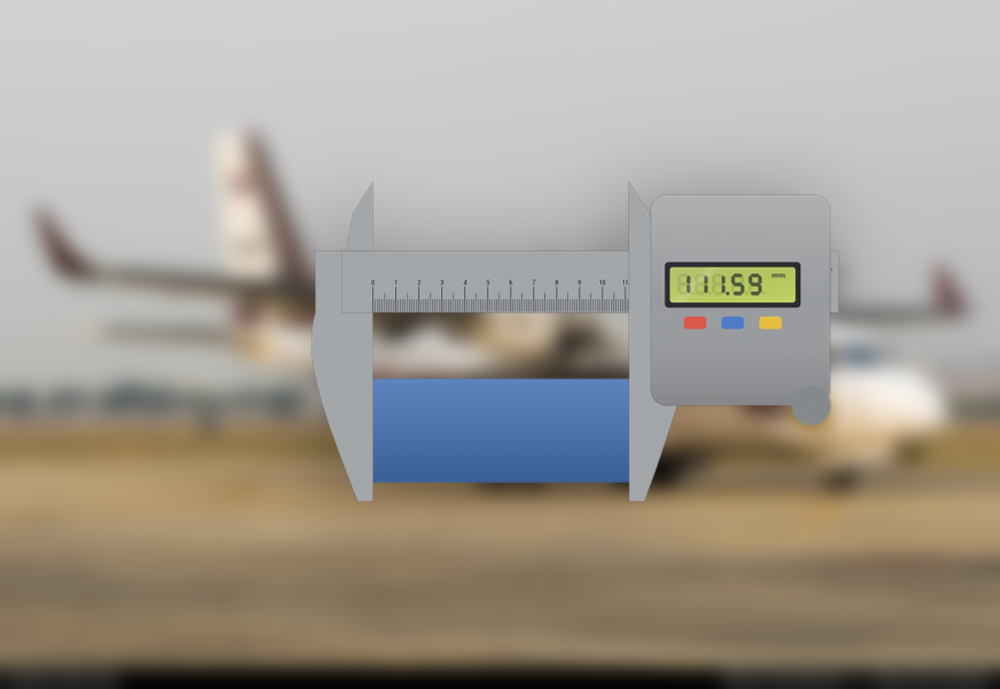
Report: 111.59 mm
